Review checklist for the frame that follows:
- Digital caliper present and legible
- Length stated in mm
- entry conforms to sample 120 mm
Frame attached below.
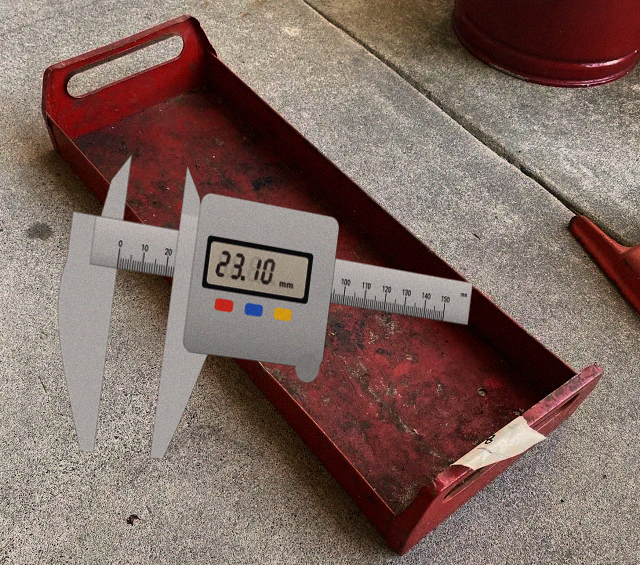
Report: 23.10 mm
